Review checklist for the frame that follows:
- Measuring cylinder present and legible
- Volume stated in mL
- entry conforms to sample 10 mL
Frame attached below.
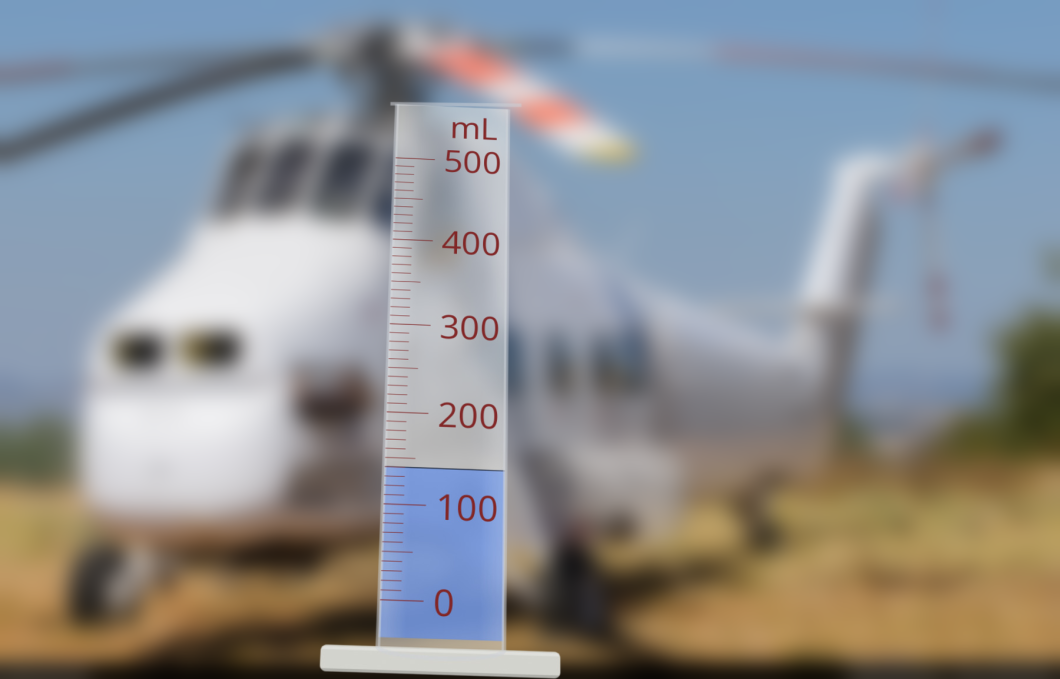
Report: 140 mL
